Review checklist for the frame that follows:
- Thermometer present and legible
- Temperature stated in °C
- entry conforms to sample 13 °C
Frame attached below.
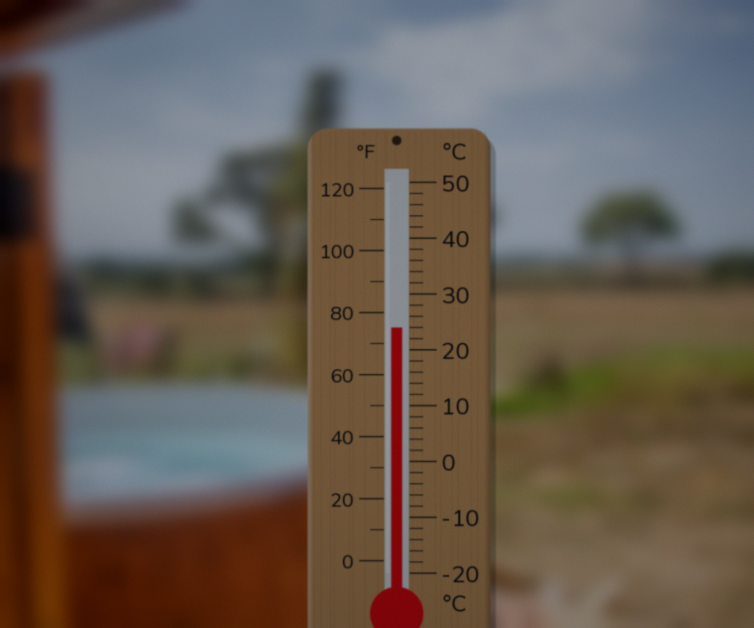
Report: 24 °C
